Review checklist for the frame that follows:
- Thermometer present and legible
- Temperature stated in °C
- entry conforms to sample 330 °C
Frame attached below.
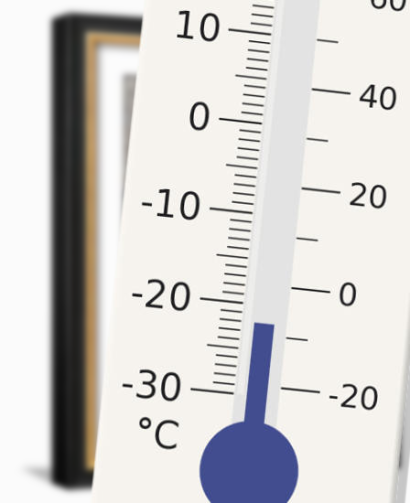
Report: -22 °C
